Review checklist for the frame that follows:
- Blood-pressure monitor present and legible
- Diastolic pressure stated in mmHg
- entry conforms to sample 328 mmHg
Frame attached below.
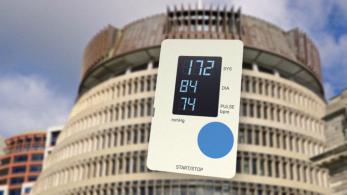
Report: 84 mmHg
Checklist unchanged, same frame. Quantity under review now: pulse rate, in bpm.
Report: 74 bpm
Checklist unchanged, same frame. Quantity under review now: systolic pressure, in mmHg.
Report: 172 mmHg
